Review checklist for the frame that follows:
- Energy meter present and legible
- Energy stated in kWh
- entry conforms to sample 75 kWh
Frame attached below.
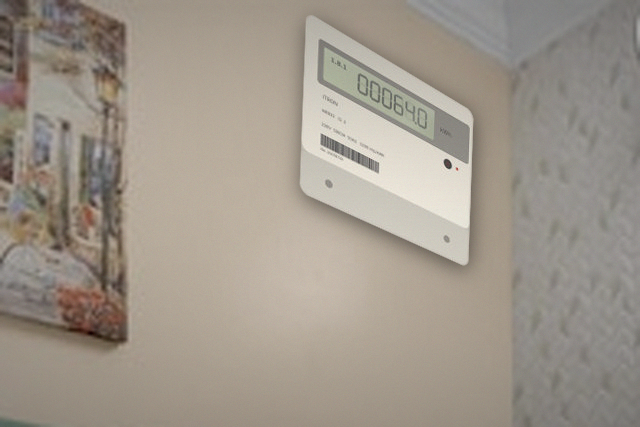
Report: 64.0 kWh
